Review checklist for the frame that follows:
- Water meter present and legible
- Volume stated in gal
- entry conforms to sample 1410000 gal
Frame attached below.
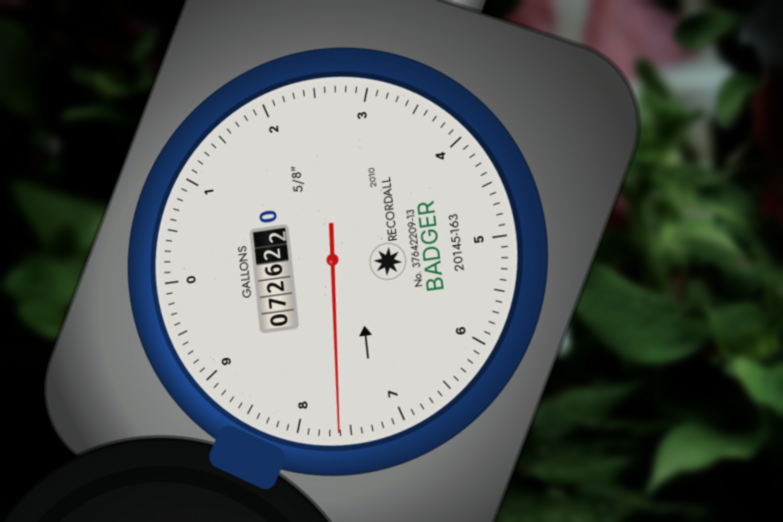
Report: 726217.6 gal
